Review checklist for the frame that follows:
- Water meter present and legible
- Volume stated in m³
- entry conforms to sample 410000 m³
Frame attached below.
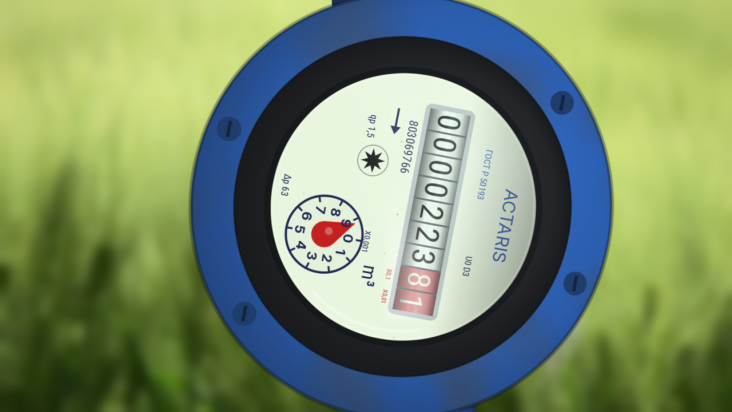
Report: 223.809 m³
